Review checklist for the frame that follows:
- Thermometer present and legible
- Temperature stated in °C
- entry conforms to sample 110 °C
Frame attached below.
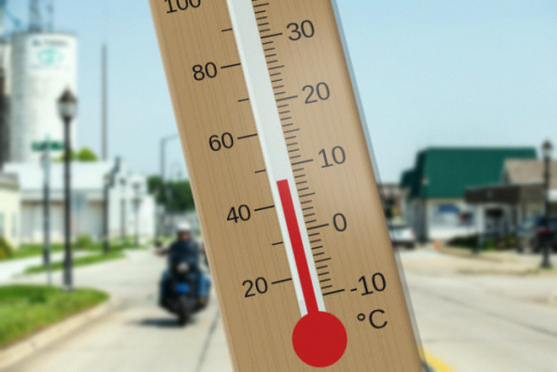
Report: 8 °C
